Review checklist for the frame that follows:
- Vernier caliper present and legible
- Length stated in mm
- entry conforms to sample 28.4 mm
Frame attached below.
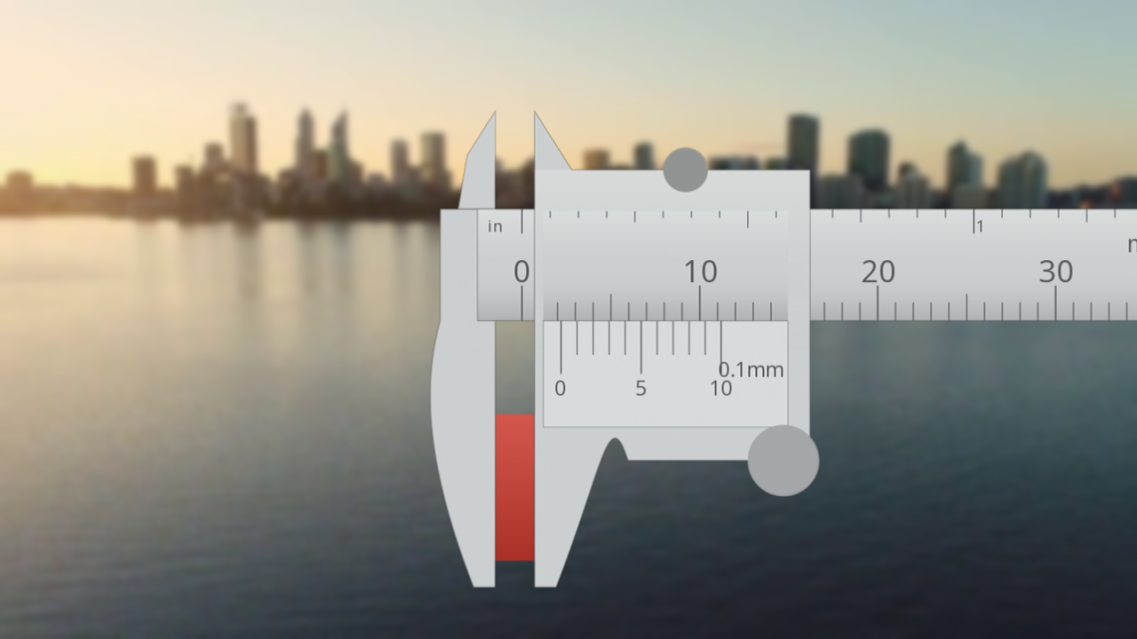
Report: 2.2 mm
